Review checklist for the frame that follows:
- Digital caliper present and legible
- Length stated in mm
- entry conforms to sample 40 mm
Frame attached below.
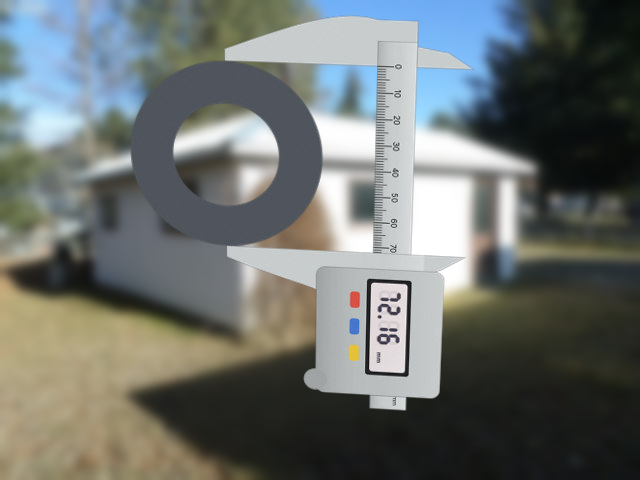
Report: 72.16 mm
